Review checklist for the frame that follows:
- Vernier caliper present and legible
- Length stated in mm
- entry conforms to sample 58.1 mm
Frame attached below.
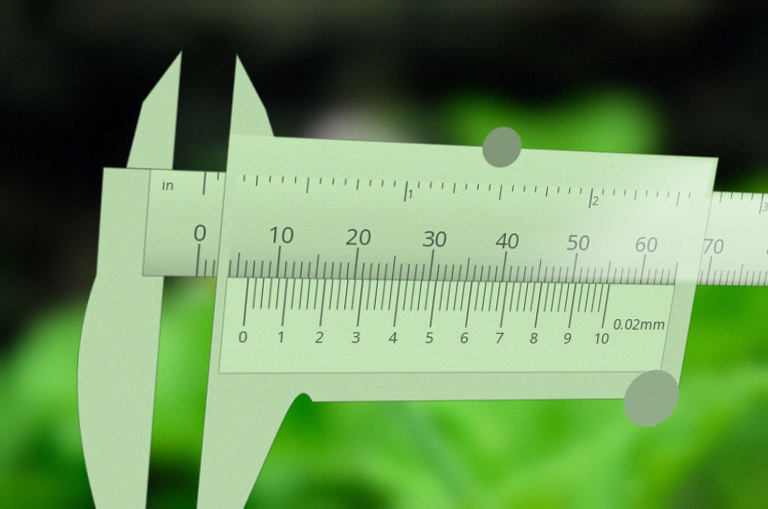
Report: 6.4 mm
